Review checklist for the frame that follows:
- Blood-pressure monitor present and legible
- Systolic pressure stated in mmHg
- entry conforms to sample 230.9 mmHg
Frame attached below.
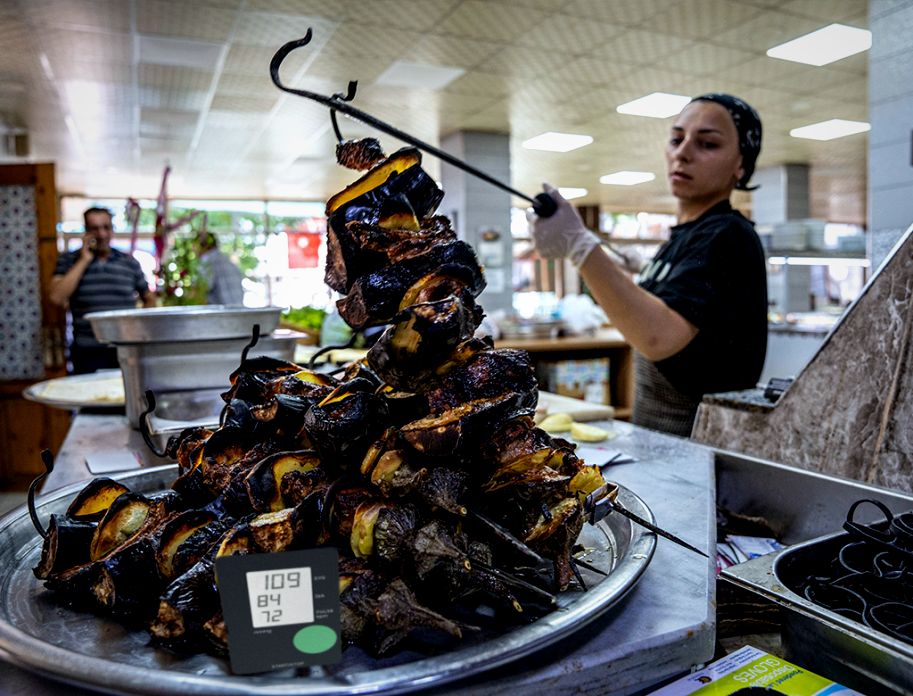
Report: 109 mmHg
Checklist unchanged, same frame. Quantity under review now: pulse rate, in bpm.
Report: 72 bpm
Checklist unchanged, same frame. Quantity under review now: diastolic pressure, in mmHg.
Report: 84 mmHg
